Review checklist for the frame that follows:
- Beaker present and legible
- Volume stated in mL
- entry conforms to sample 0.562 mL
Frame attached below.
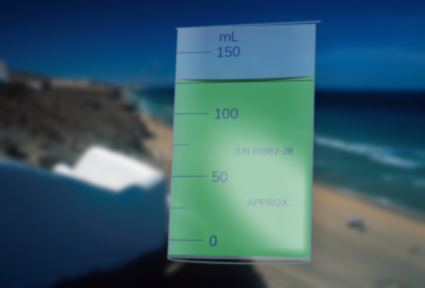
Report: 125 mL
